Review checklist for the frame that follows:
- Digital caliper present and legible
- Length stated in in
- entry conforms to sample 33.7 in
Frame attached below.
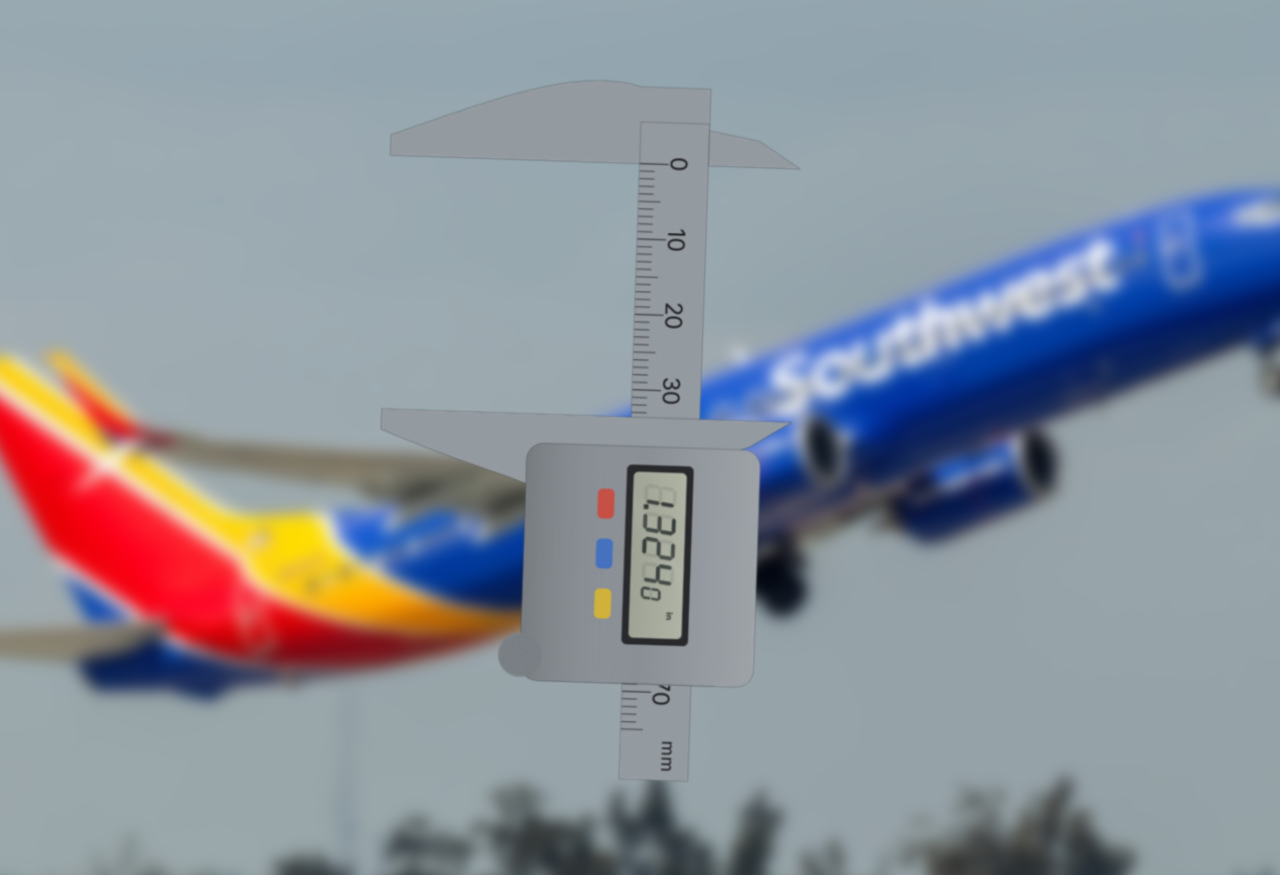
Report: 1.3240 in
